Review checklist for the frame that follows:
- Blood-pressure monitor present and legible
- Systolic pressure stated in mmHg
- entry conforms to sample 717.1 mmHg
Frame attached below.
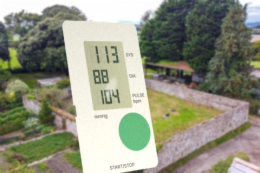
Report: 113 mmHg
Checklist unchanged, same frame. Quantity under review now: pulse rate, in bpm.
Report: 104 bpm
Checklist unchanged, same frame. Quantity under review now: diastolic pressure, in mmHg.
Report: 88 mmHg
